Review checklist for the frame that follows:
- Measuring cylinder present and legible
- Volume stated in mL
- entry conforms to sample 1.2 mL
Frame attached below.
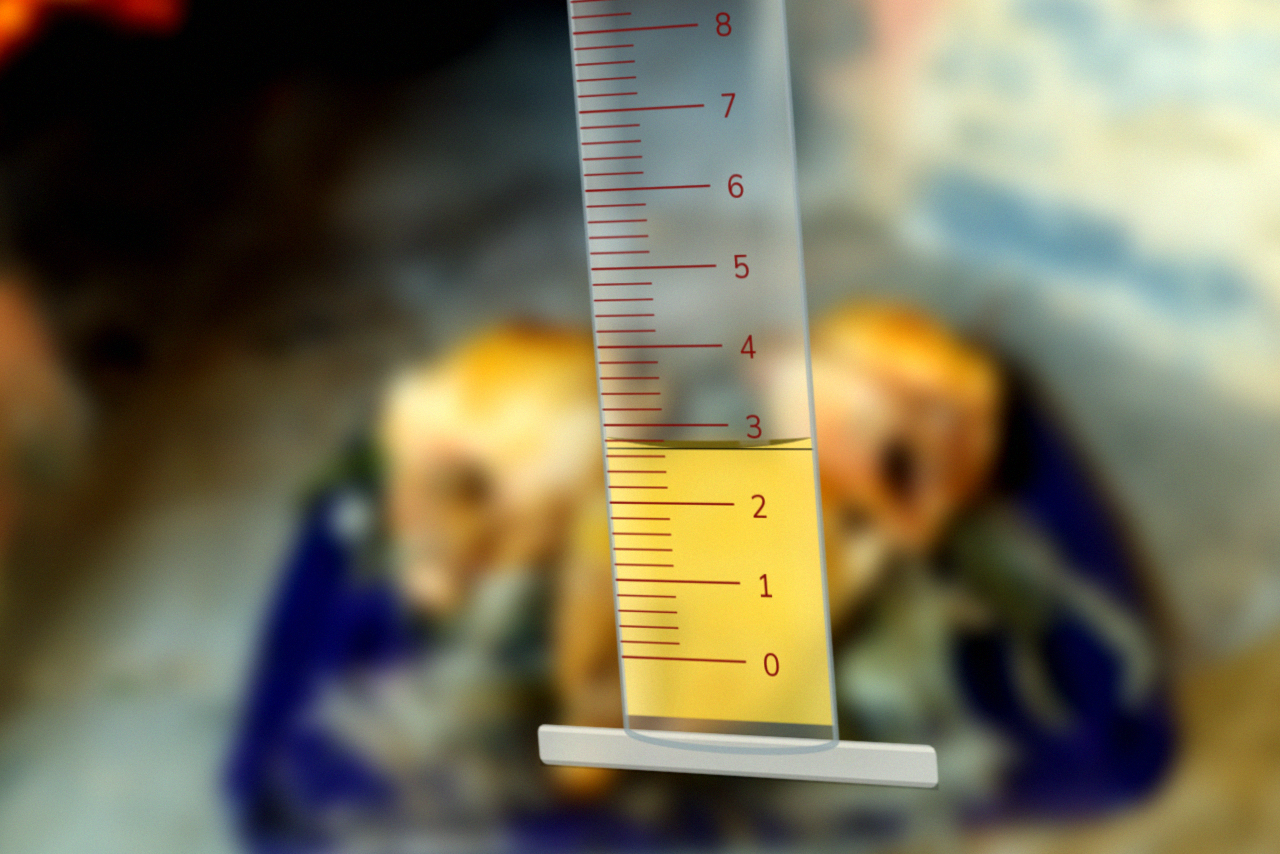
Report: 2.7 mL
